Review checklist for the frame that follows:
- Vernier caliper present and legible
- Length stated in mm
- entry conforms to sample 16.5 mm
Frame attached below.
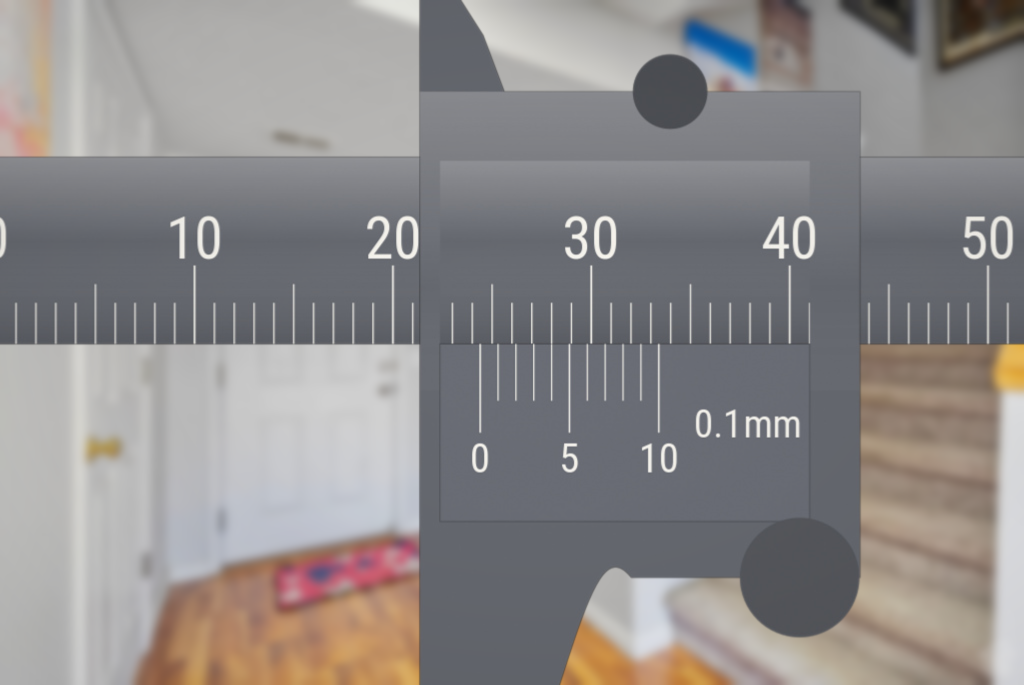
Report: 24.4 mm
